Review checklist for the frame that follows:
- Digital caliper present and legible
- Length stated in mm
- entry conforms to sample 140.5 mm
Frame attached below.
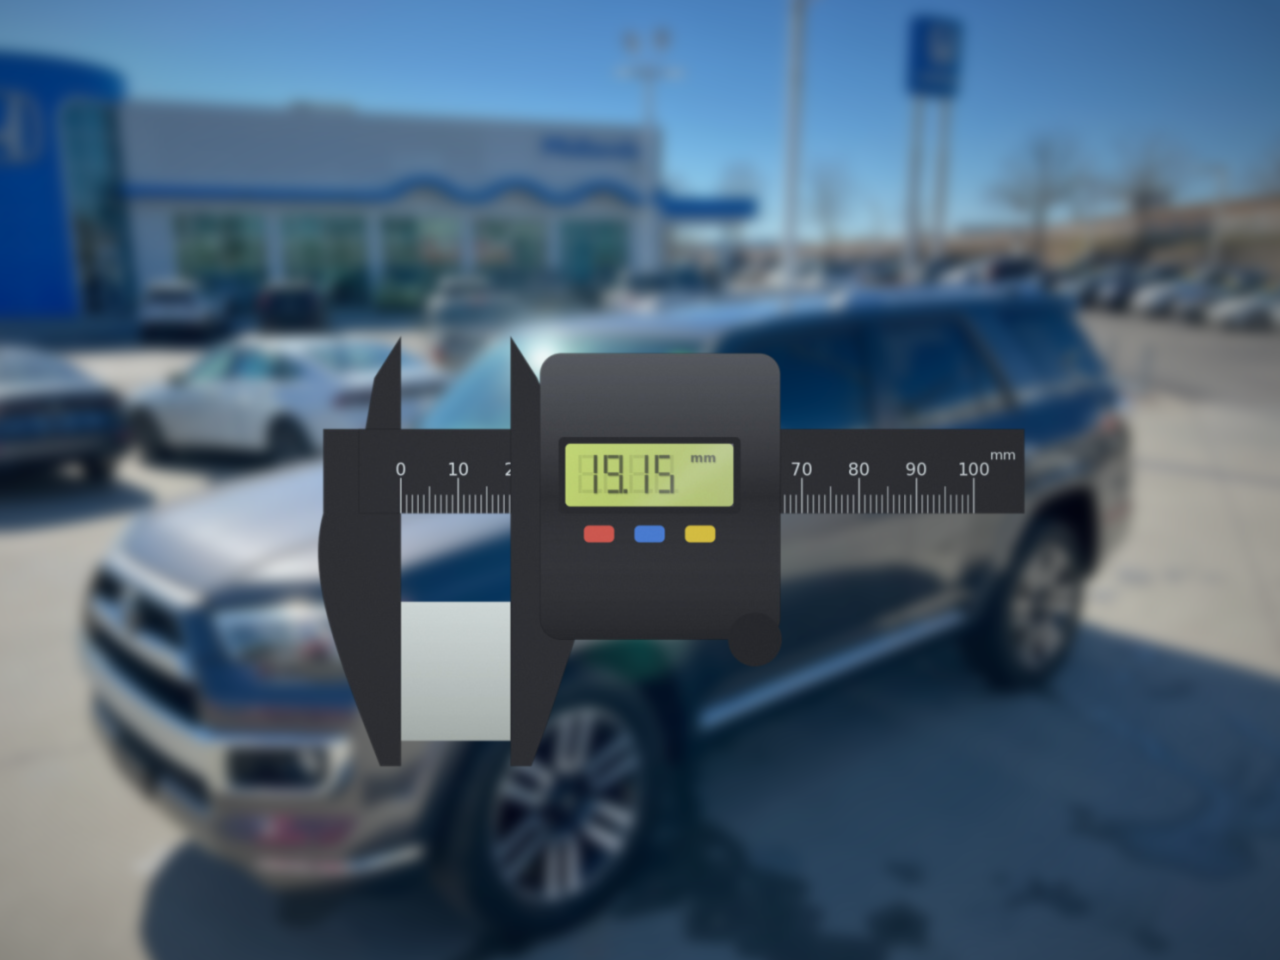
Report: 19.15 mm
